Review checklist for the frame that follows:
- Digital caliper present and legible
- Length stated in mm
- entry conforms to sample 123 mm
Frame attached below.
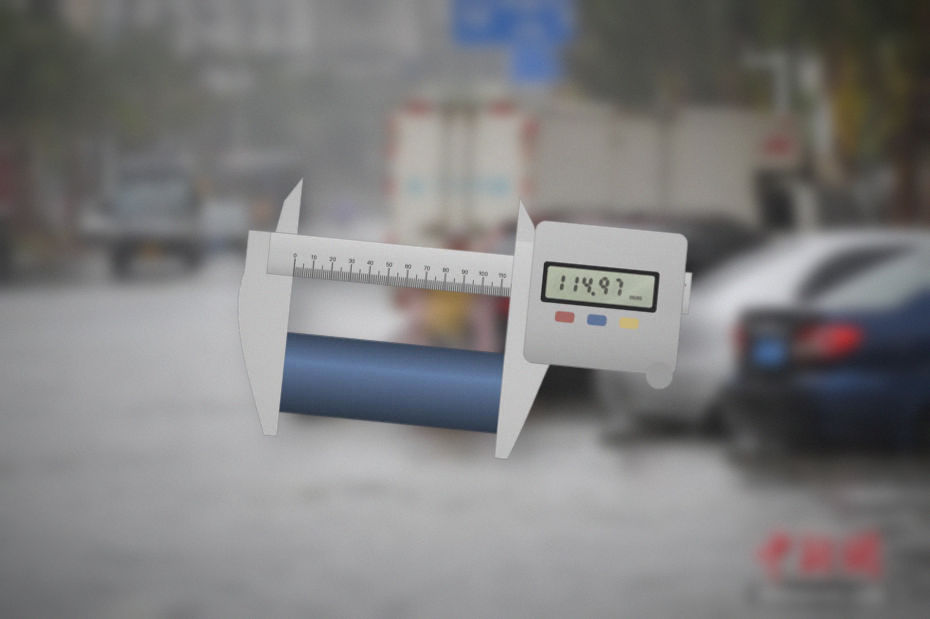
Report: 114.97 mm
